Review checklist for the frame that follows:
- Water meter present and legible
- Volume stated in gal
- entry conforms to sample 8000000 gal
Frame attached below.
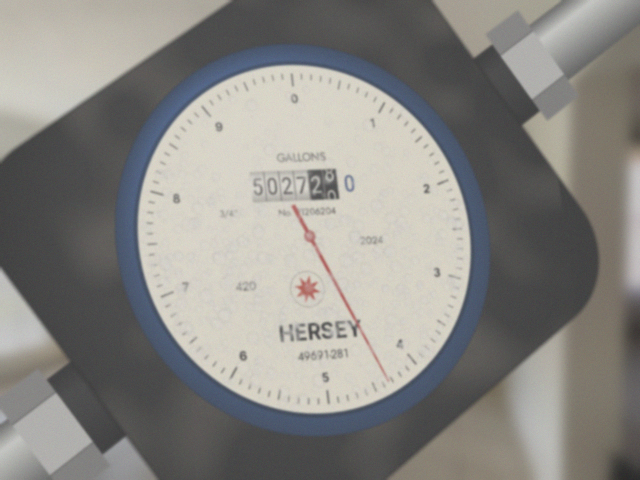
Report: 5027284.3 gal
